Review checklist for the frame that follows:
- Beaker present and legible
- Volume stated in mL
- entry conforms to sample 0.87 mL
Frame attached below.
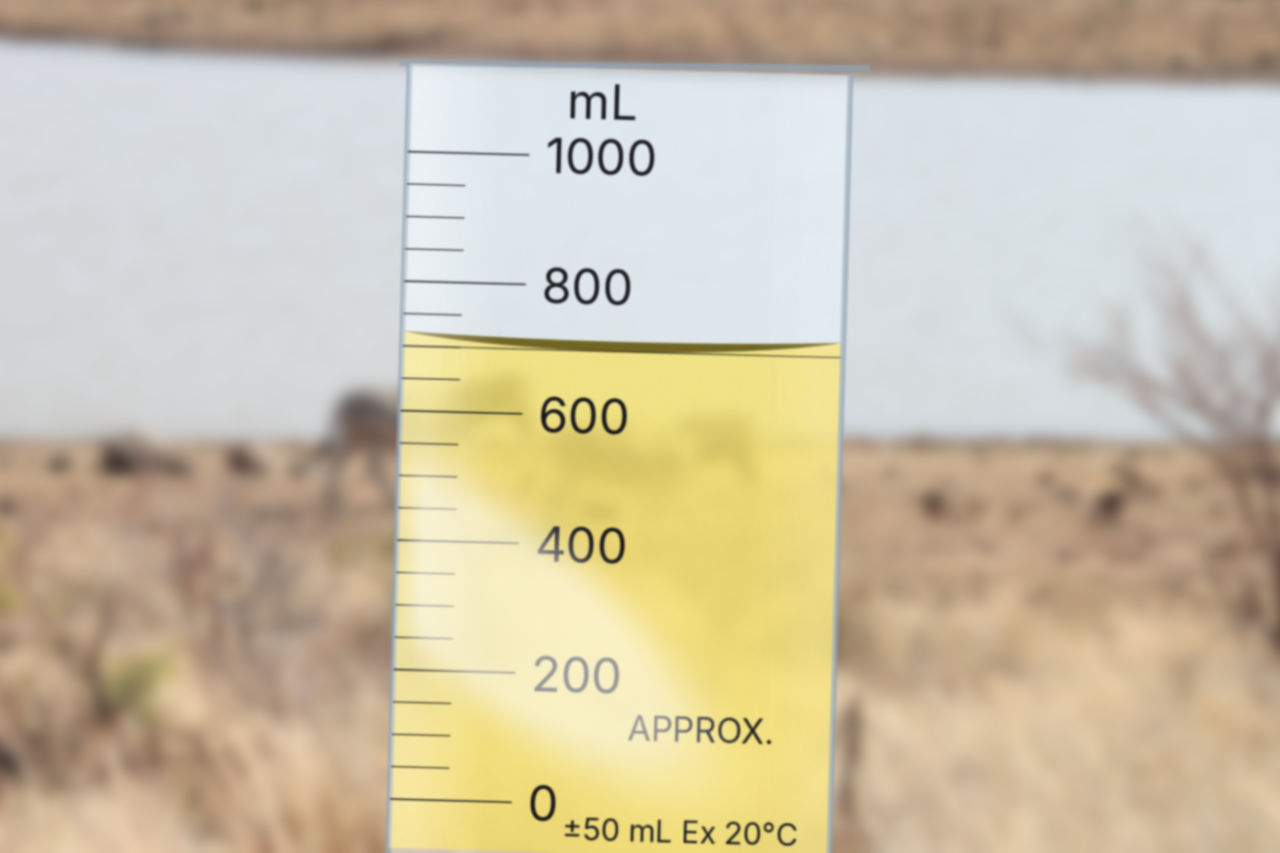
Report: 700 mL
